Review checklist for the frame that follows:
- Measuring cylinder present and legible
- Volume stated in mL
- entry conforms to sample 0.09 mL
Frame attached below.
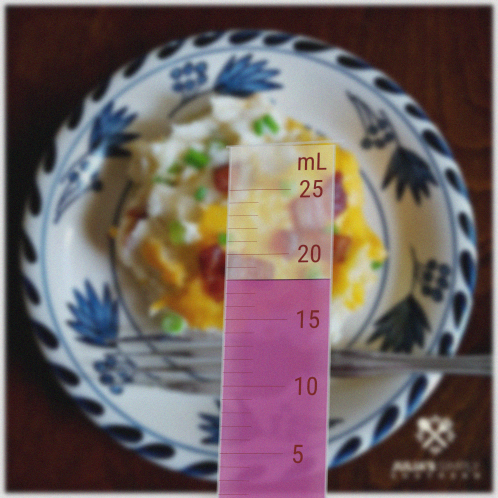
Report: 18 mL
